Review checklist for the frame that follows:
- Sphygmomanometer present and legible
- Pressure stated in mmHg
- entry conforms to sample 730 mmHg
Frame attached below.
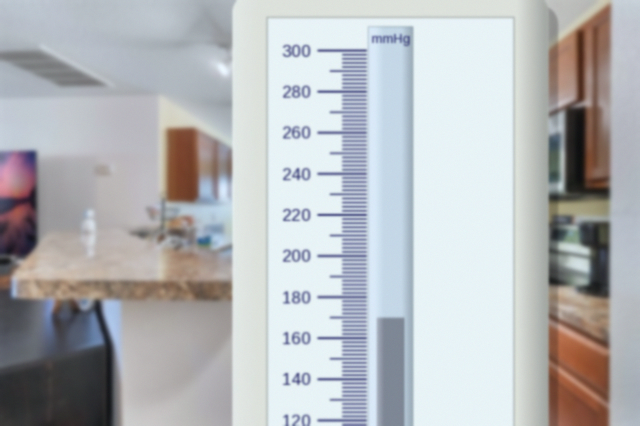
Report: 170 mmHg
